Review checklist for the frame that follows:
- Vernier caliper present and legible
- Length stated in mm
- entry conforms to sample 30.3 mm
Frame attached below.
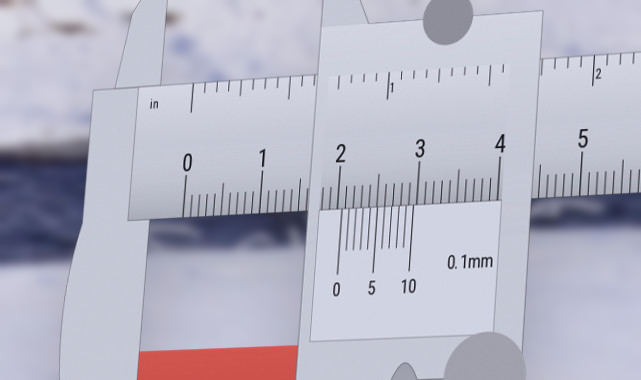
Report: 20.6 mm
